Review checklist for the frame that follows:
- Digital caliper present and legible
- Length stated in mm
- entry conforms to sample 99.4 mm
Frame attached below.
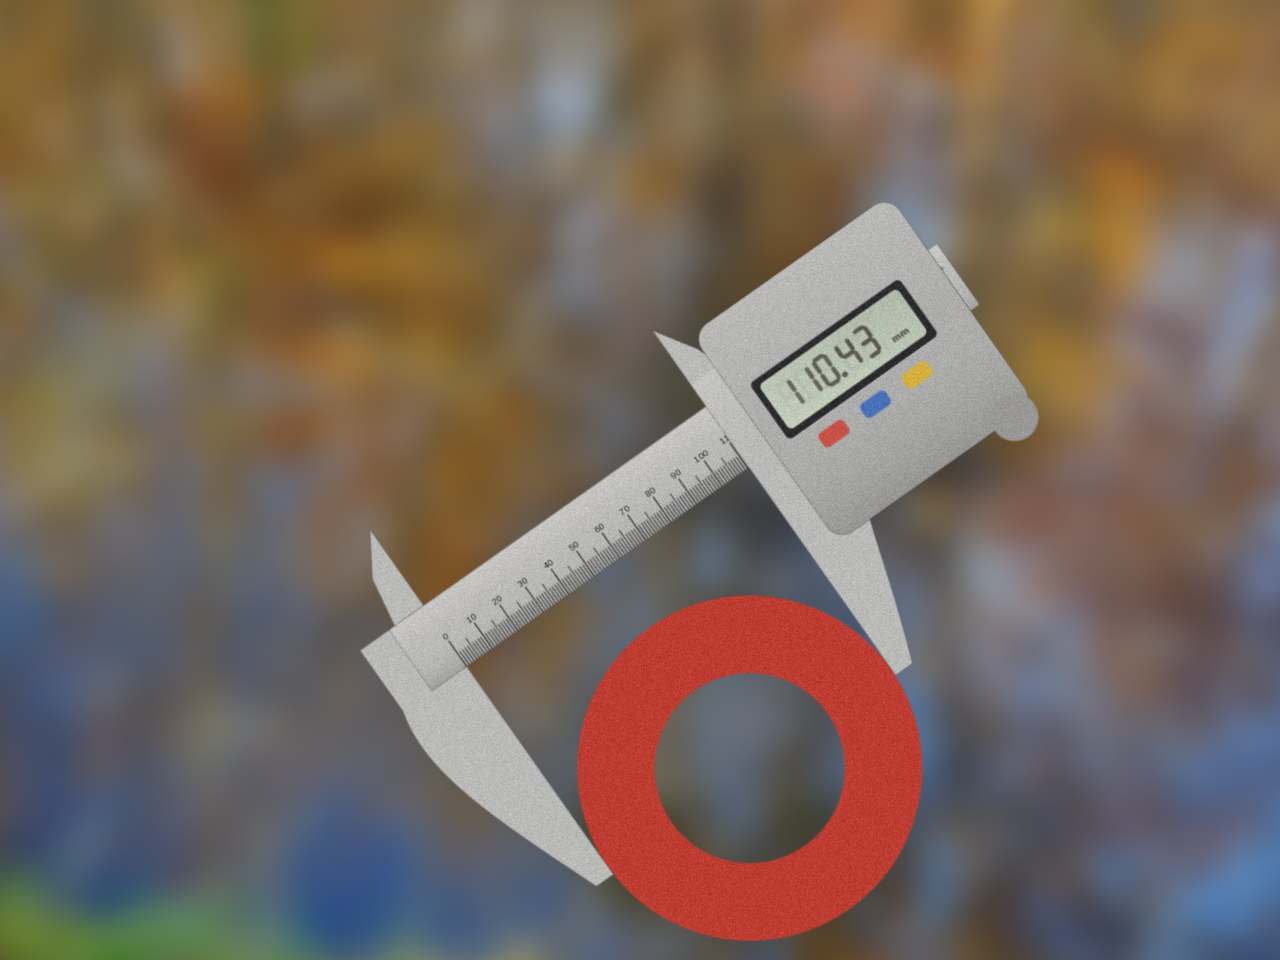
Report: 110.43 mm
